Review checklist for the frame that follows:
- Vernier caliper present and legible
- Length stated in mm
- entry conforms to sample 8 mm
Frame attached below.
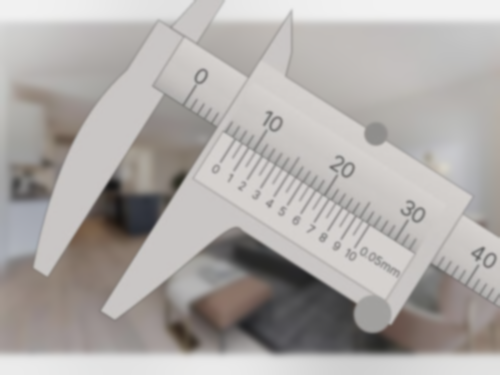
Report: 7.4 mm
